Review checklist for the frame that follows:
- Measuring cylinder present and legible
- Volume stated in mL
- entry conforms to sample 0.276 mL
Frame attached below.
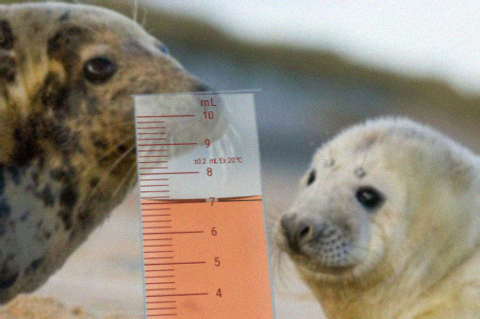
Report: 7 mL
